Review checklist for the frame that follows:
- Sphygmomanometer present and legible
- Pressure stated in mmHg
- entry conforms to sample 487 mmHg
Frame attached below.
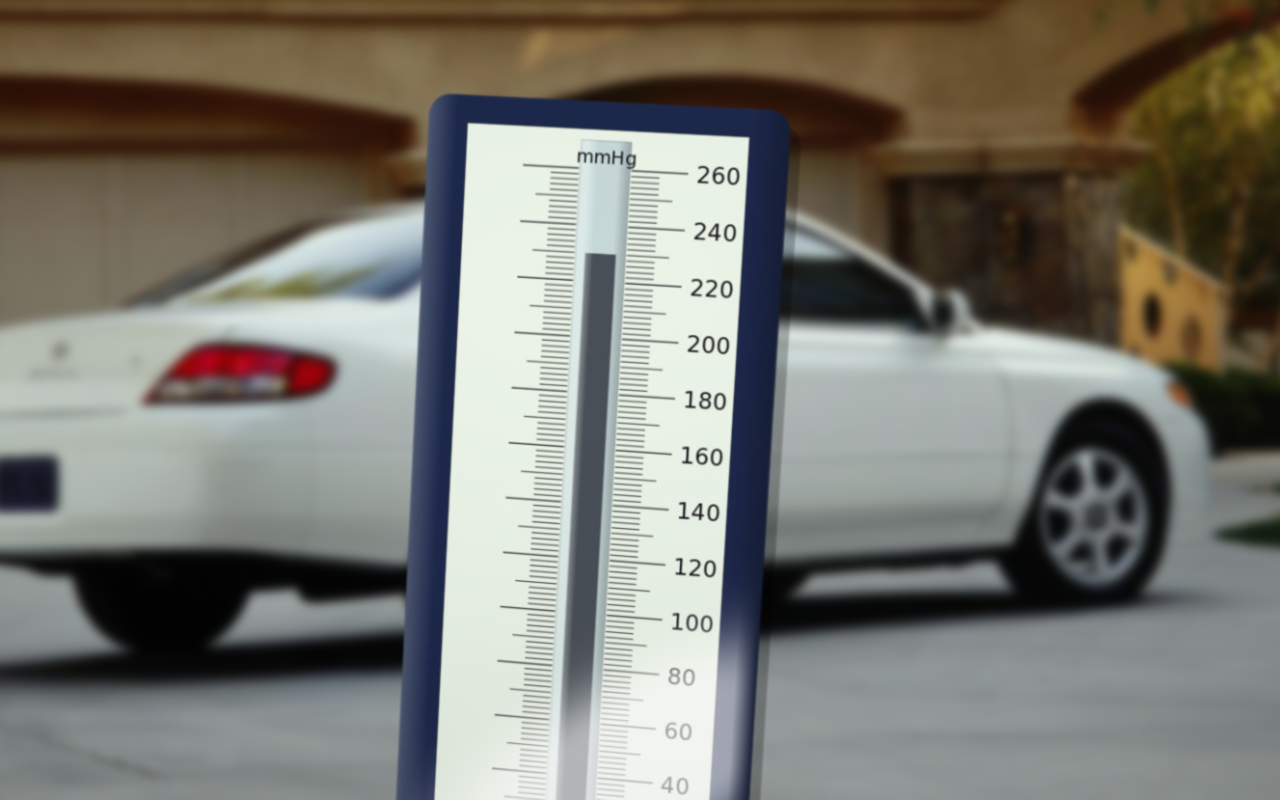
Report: 230 mmHg
